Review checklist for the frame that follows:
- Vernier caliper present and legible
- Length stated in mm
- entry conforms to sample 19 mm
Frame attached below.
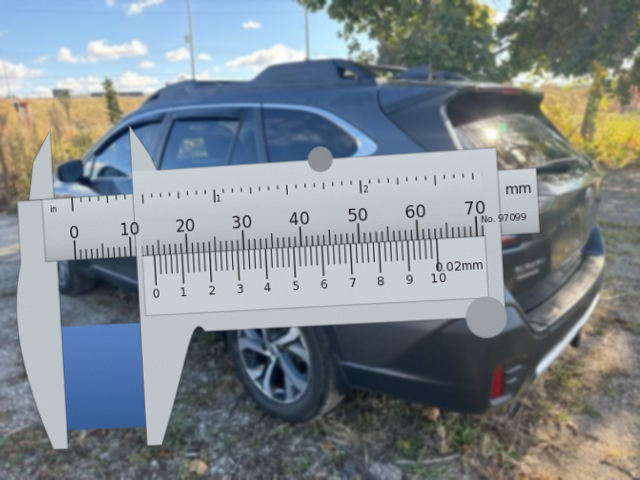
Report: 14.2 mm
